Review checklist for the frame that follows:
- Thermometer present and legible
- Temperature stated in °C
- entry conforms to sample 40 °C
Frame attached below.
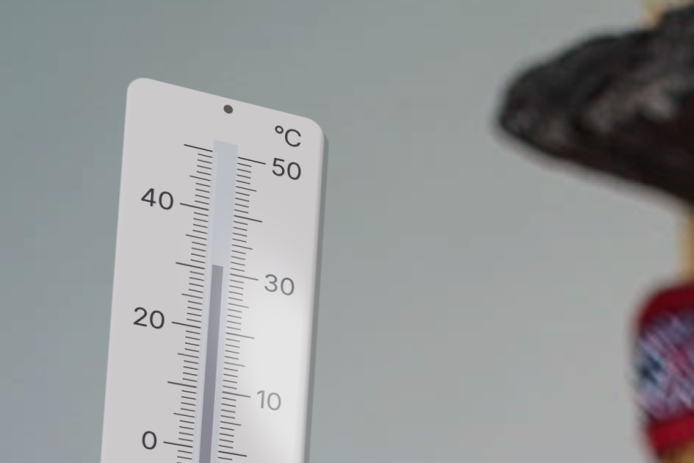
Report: 31 °C
